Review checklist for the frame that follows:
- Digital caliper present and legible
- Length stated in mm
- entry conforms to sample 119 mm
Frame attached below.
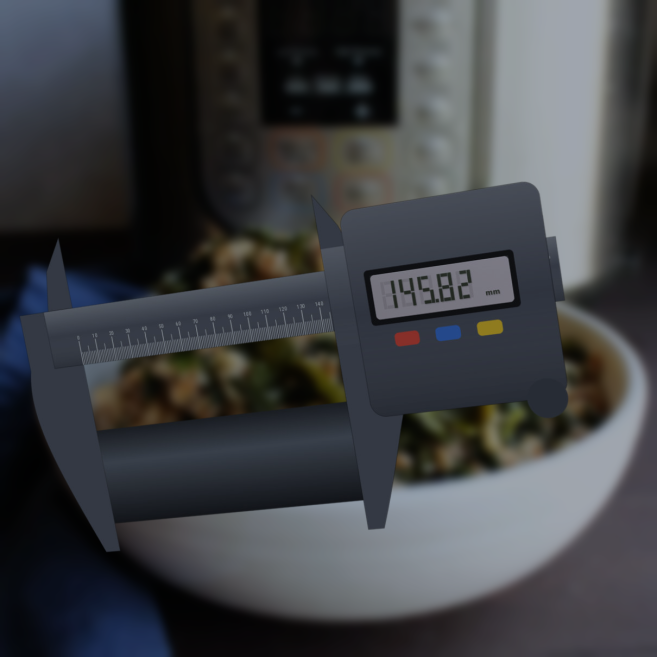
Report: 145.82 mm
